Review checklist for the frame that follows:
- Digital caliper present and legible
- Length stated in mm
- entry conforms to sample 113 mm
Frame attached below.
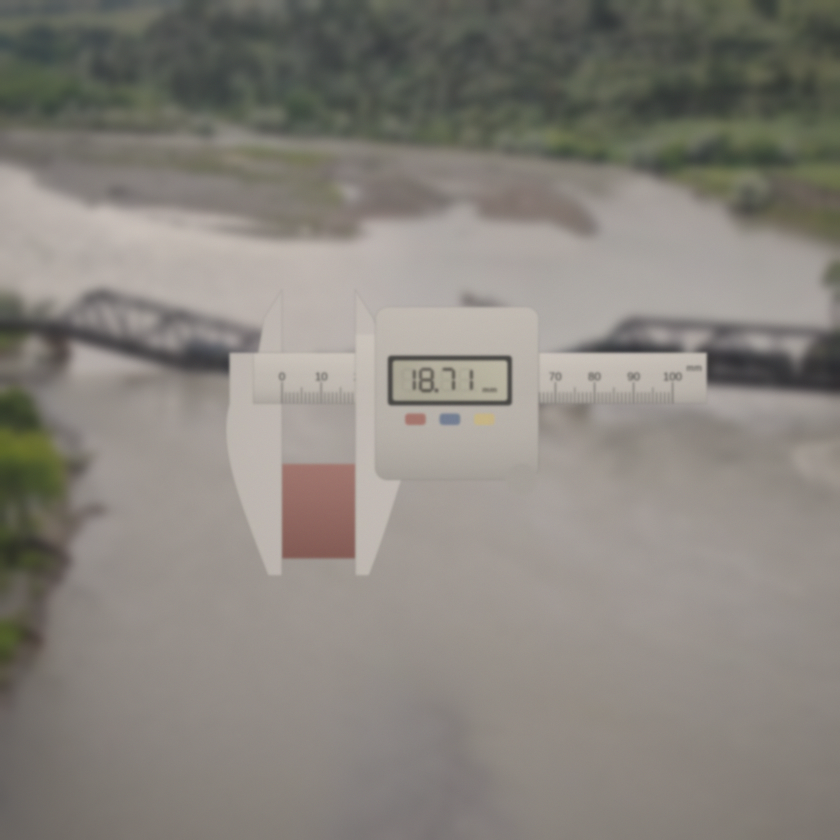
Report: 18.71 mm
